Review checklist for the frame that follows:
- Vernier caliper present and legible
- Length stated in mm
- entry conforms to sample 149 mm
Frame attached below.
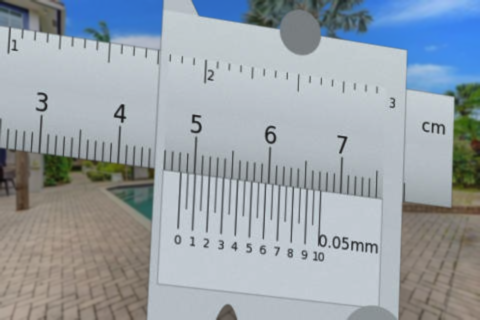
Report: 48.2 mm
